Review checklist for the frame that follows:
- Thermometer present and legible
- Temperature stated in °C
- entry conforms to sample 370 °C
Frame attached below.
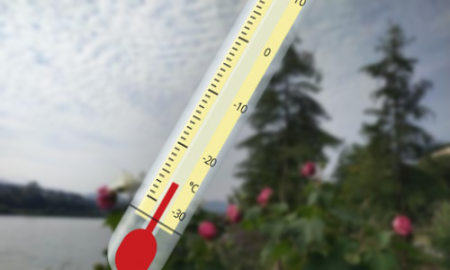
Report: -26 °C
